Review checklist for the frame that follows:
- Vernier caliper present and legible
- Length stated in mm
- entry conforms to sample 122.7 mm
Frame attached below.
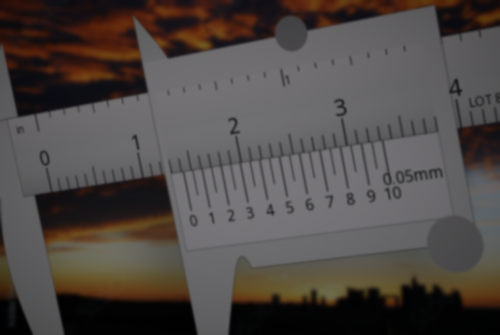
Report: 14.2 mm
